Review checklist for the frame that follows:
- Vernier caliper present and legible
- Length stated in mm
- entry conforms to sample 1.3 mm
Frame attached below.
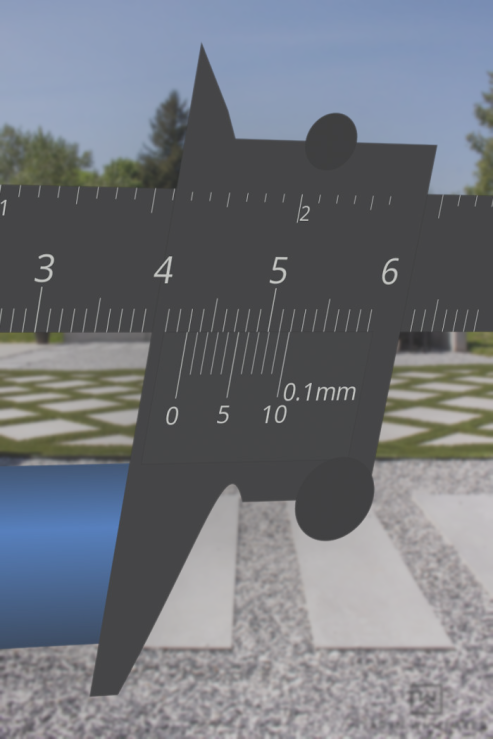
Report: 42.9 mm
